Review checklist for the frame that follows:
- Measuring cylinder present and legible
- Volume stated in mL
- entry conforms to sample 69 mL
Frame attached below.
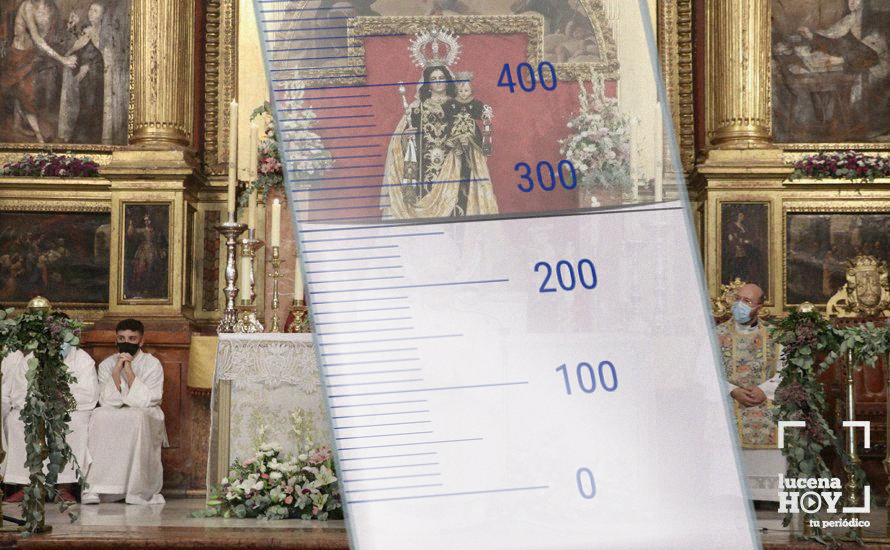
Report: 260 mL
